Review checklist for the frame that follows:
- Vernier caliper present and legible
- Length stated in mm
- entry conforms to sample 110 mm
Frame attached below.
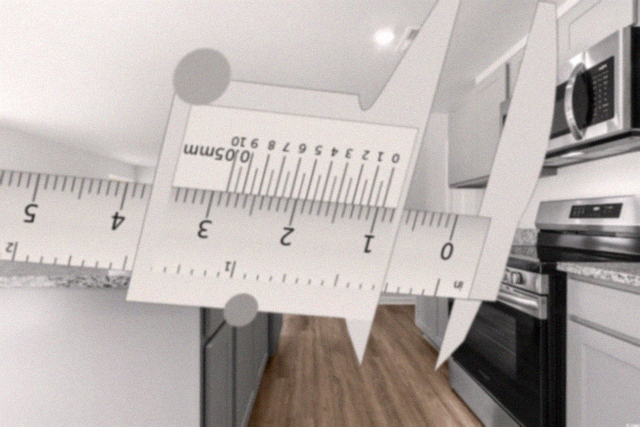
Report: 9.4 mm
